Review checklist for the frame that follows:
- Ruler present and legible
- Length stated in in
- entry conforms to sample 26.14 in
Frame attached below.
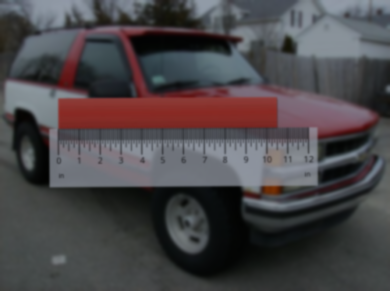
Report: 10.5 in
